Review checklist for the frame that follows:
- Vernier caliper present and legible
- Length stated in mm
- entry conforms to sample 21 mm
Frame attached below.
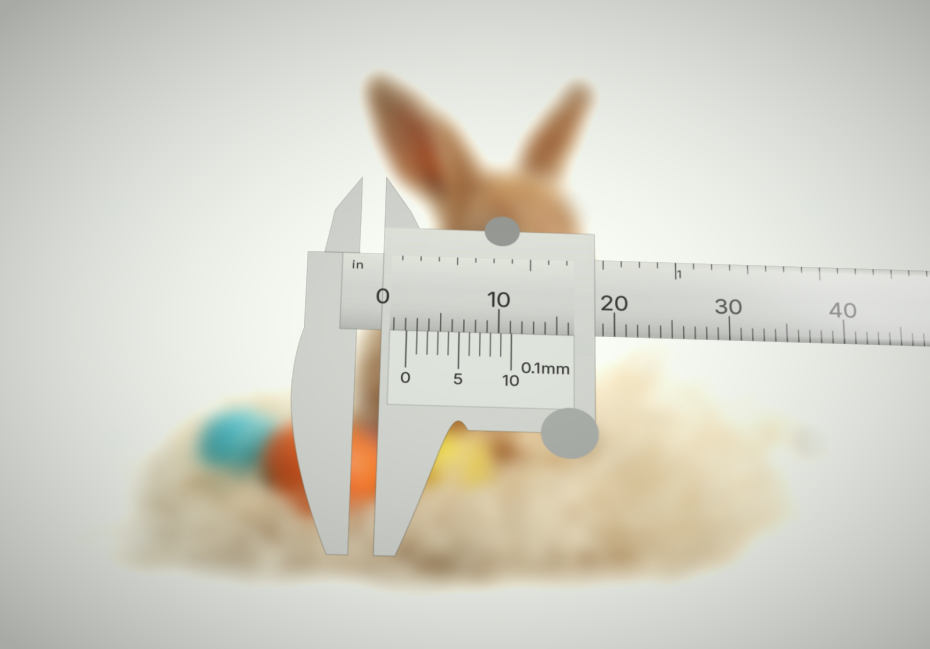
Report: 2.1 mm
